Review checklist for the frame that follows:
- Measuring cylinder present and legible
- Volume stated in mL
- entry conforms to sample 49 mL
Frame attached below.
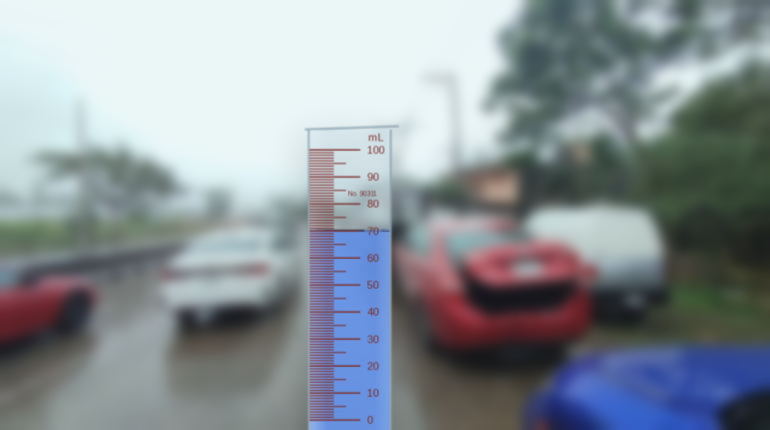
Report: 70 mL
